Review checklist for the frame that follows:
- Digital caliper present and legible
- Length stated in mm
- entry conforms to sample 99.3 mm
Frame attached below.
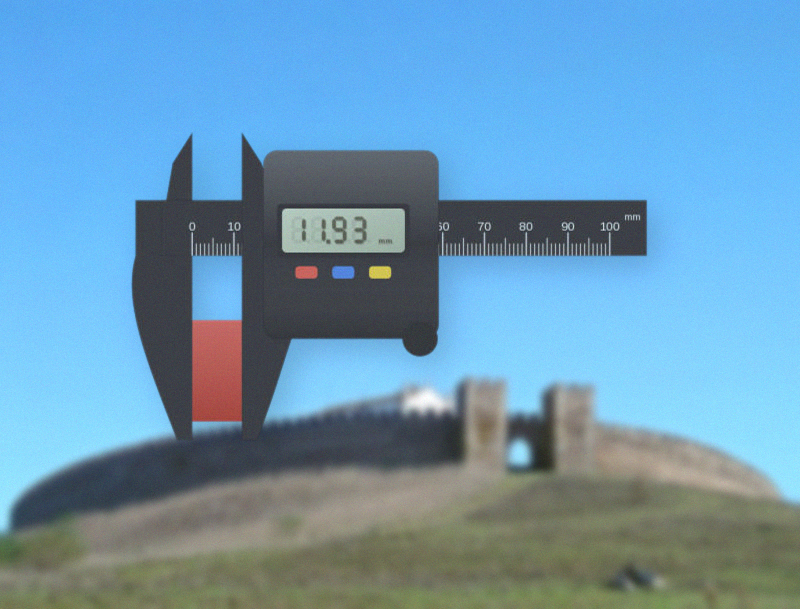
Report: 11.93 mm
